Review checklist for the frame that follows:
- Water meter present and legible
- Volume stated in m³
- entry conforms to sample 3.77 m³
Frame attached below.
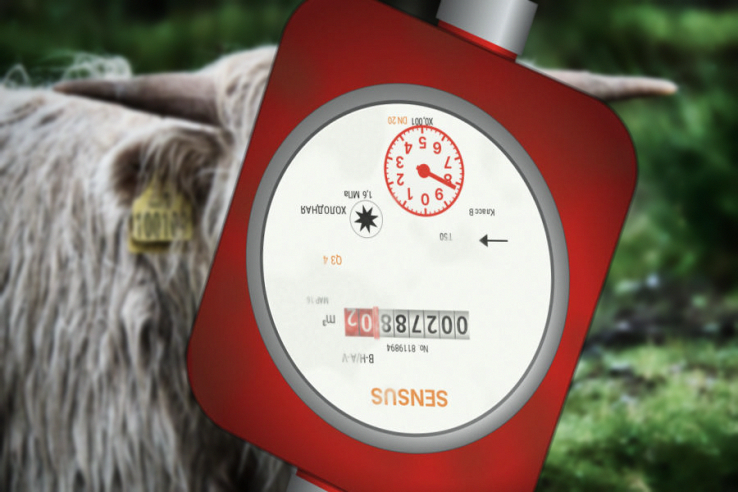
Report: 2788.018 m³
